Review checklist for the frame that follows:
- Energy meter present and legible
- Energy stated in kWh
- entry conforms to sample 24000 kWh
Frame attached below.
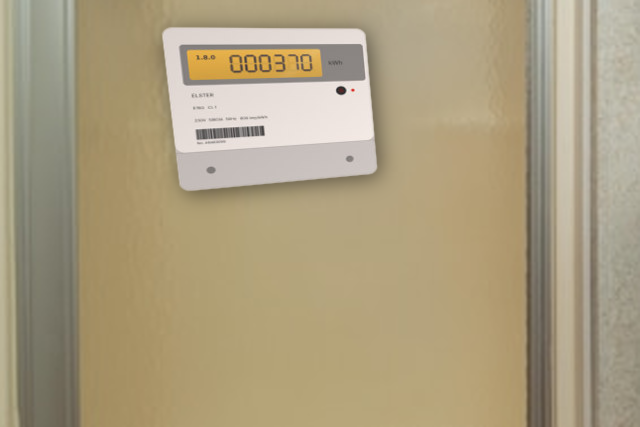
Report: 370 kWh
